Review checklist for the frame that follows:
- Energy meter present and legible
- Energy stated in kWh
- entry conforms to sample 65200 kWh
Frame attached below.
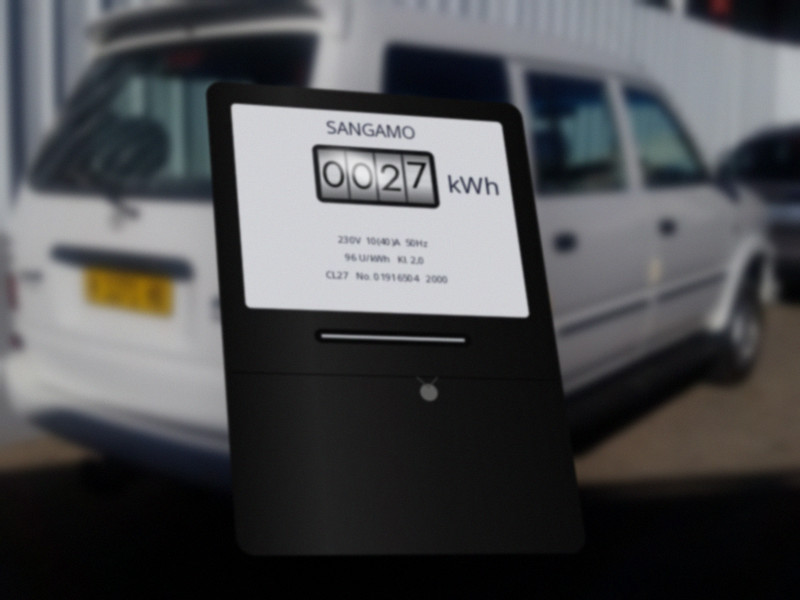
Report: 27 kWh
